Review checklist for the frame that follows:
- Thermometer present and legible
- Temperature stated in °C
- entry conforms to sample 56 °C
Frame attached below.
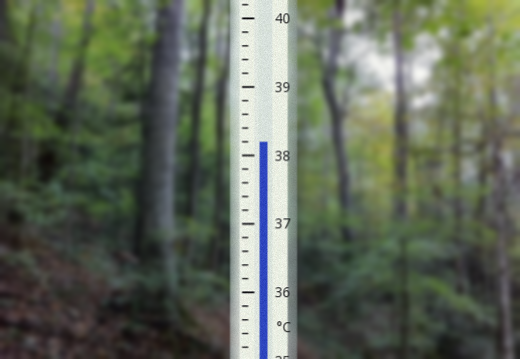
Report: 38.2 °C
